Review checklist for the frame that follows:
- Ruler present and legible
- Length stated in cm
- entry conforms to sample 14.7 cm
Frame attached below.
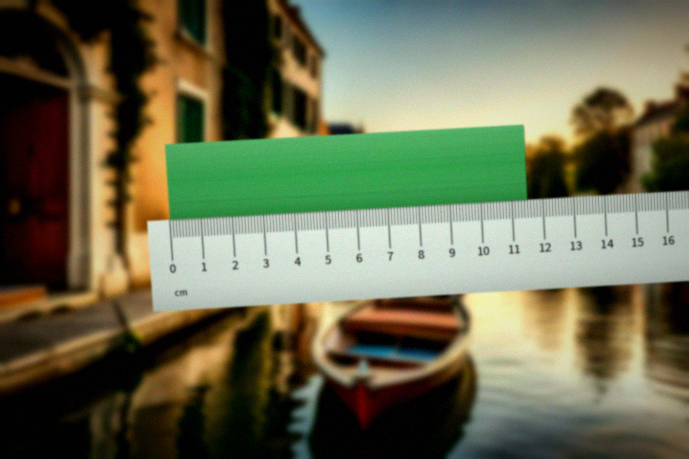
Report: 11.5 cm
